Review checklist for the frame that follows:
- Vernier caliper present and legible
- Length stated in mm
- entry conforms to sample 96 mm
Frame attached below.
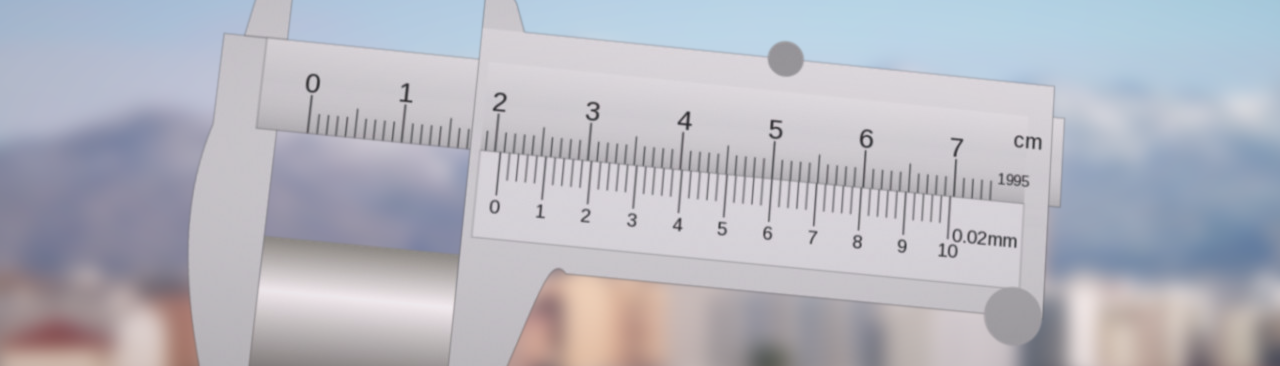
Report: 20.6 mm
